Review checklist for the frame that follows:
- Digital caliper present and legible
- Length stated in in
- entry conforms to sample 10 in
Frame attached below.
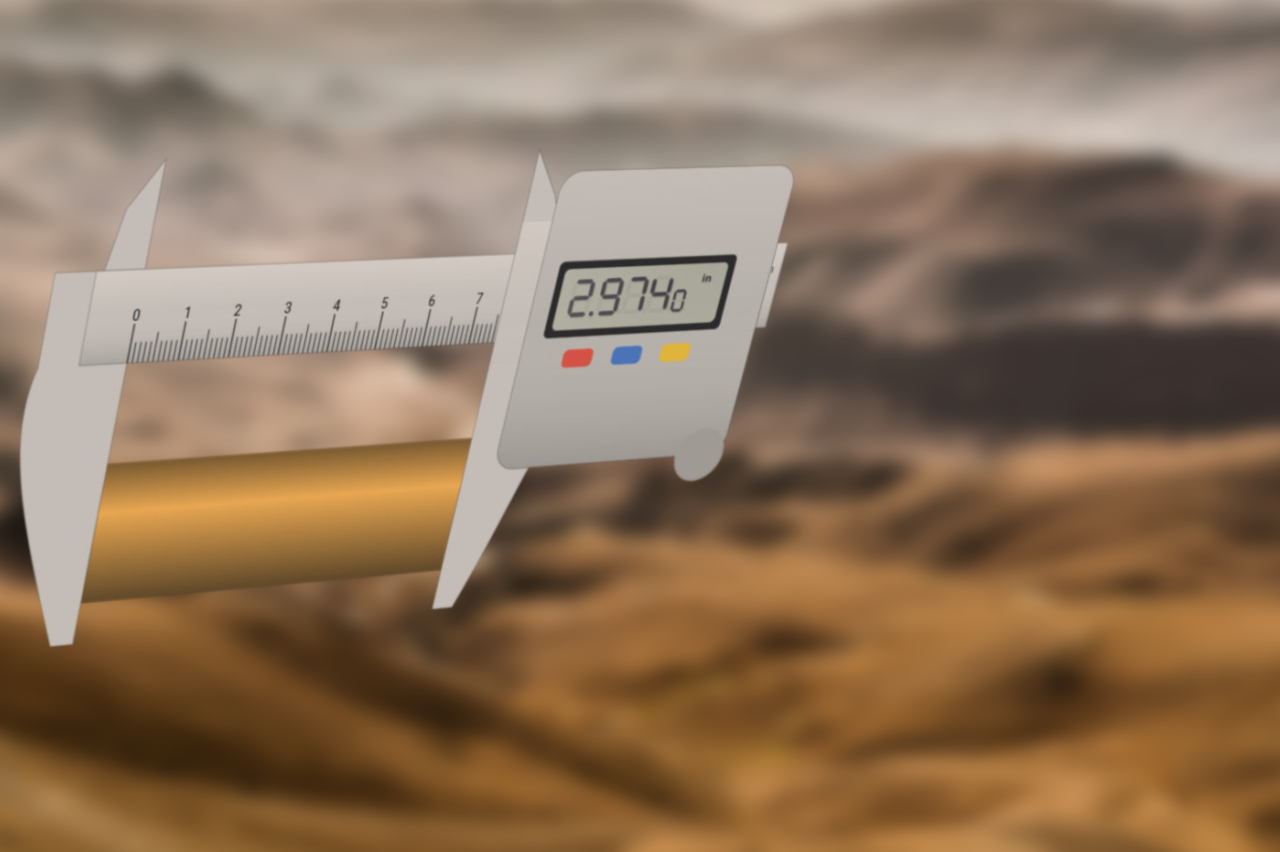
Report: 2.9740 in
